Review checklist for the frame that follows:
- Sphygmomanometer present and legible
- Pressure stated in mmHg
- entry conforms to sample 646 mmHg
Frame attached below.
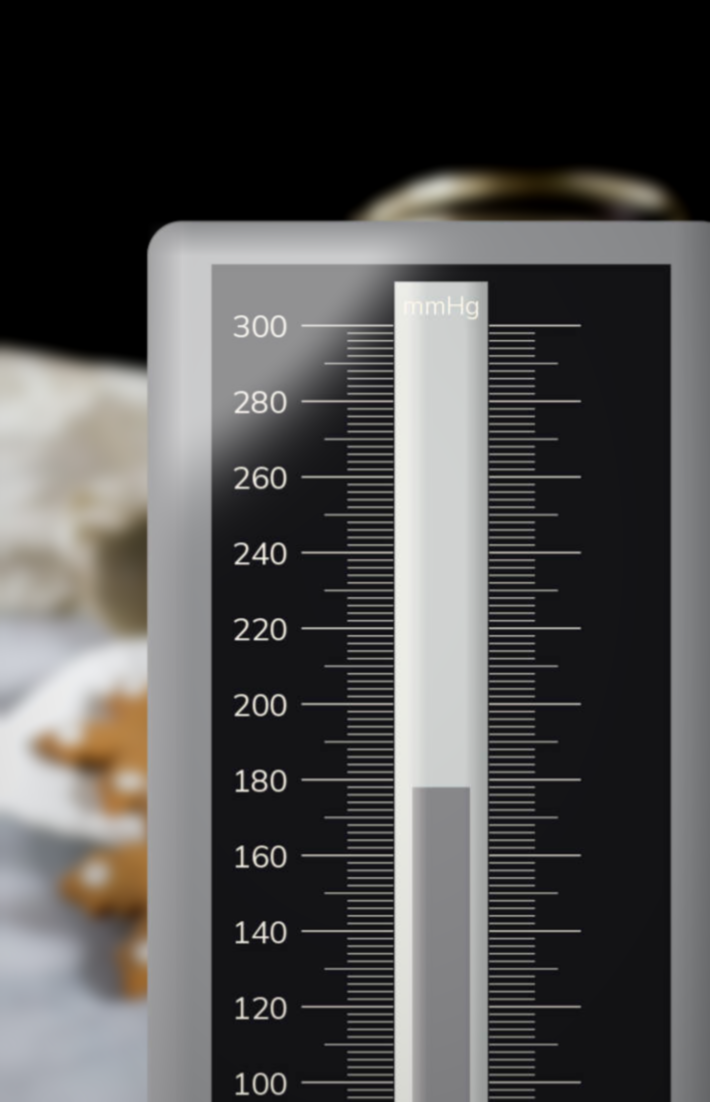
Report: 178 mmHg
